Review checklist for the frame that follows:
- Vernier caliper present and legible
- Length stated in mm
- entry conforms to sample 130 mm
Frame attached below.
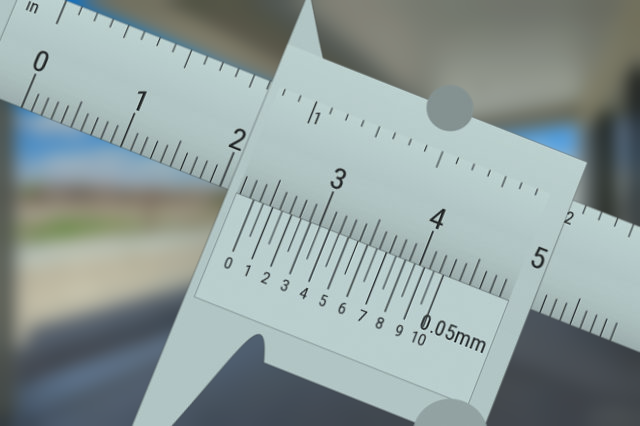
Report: 23.4 mm
